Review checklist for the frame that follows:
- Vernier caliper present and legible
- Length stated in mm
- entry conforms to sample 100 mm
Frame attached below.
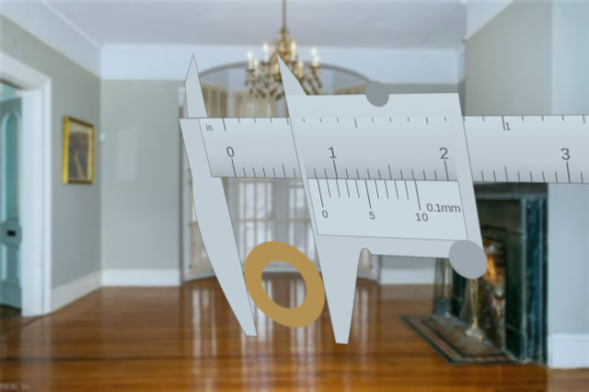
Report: 8.1 mm
